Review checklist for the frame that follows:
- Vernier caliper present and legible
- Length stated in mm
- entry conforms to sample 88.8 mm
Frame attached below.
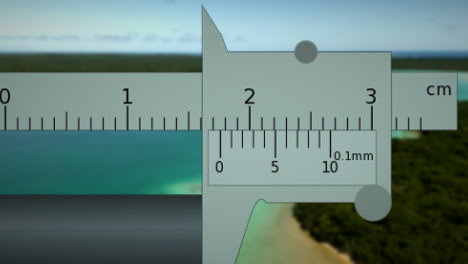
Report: 17.6 mm
